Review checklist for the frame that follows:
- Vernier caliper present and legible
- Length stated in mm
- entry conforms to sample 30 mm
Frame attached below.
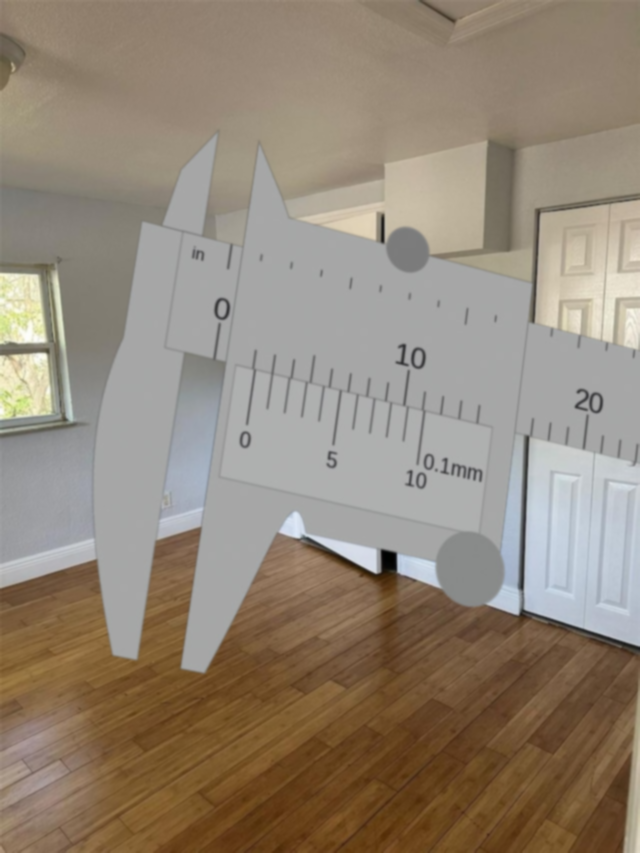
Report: 2.1 mm
